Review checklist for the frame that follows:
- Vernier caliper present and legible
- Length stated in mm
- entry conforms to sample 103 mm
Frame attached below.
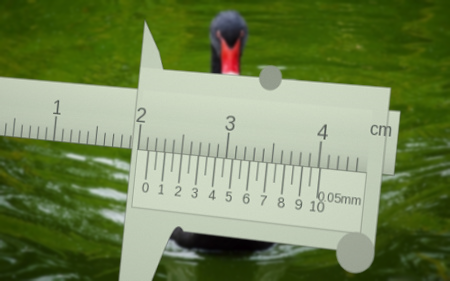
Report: 21.2 mm
